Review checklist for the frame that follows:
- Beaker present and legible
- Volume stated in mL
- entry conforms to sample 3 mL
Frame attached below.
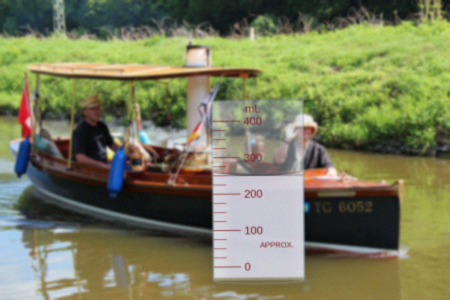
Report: 250 mL
